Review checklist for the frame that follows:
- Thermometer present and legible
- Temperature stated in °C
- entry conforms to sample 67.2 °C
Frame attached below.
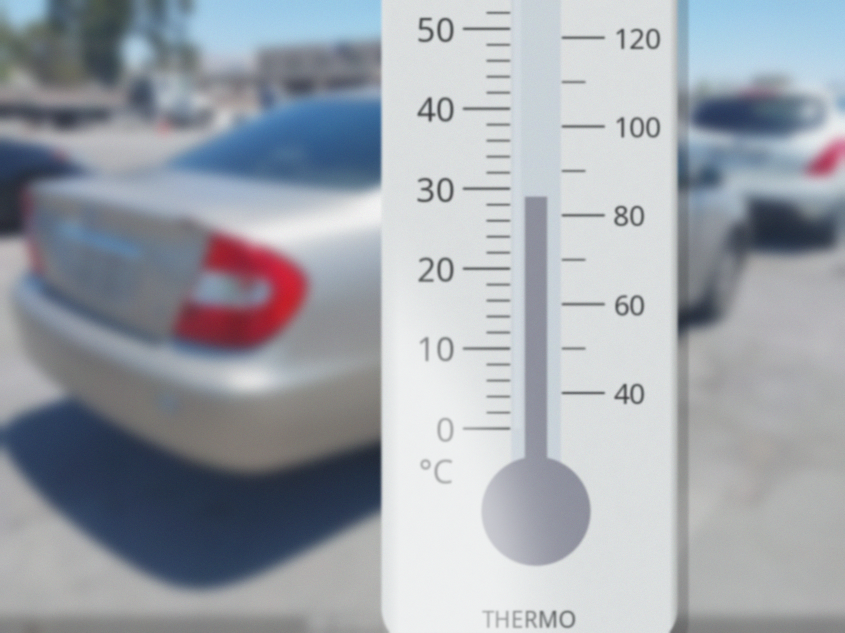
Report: 29 °C
